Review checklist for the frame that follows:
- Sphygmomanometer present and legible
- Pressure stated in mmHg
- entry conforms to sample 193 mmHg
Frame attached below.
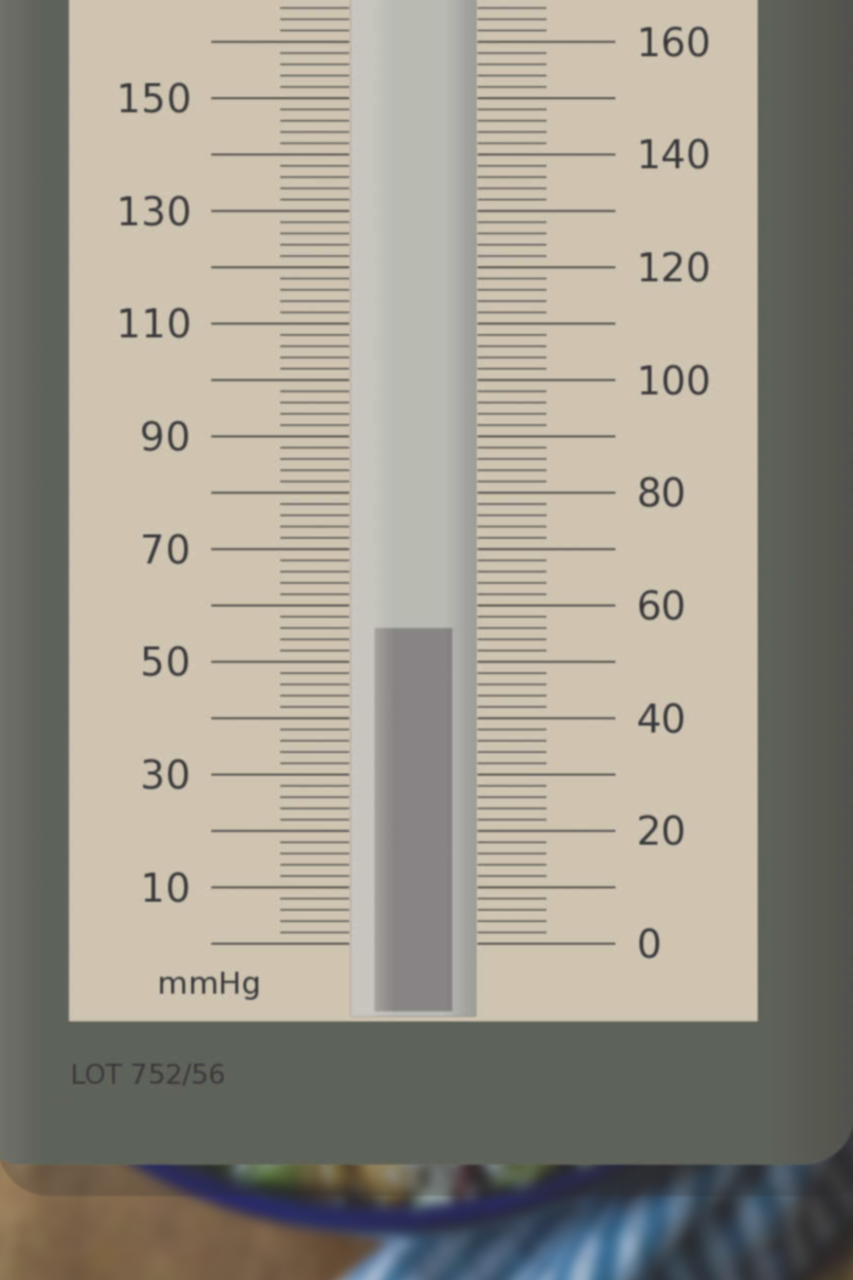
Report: 56 mmHg
